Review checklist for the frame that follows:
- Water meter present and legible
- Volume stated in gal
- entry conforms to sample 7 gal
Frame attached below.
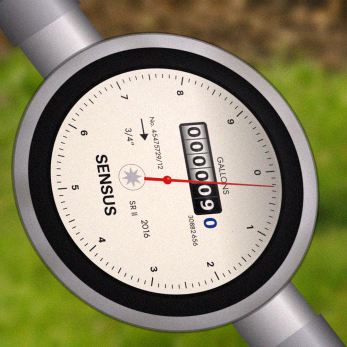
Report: 90.2 gal
